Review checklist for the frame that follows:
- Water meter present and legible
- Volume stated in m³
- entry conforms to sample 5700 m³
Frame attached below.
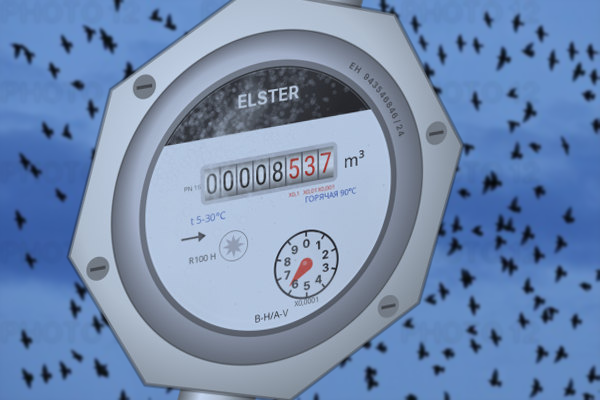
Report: 8.5376 m³
